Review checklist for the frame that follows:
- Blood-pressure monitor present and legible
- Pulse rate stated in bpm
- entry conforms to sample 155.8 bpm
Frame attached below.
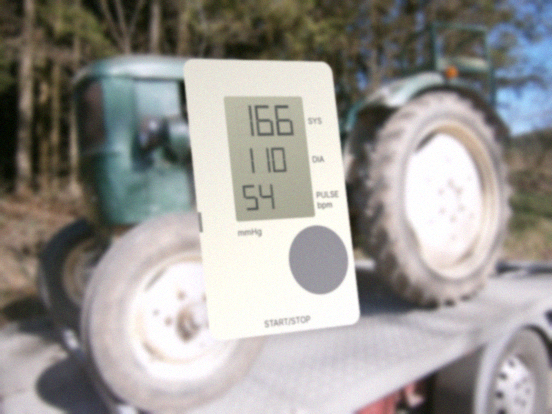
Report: 54 bpm
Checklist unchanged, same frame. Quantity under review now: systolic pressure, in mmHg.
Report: 166 mmHg
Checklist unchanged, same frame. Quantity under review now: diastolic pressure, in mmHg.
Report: 110 mmHg
